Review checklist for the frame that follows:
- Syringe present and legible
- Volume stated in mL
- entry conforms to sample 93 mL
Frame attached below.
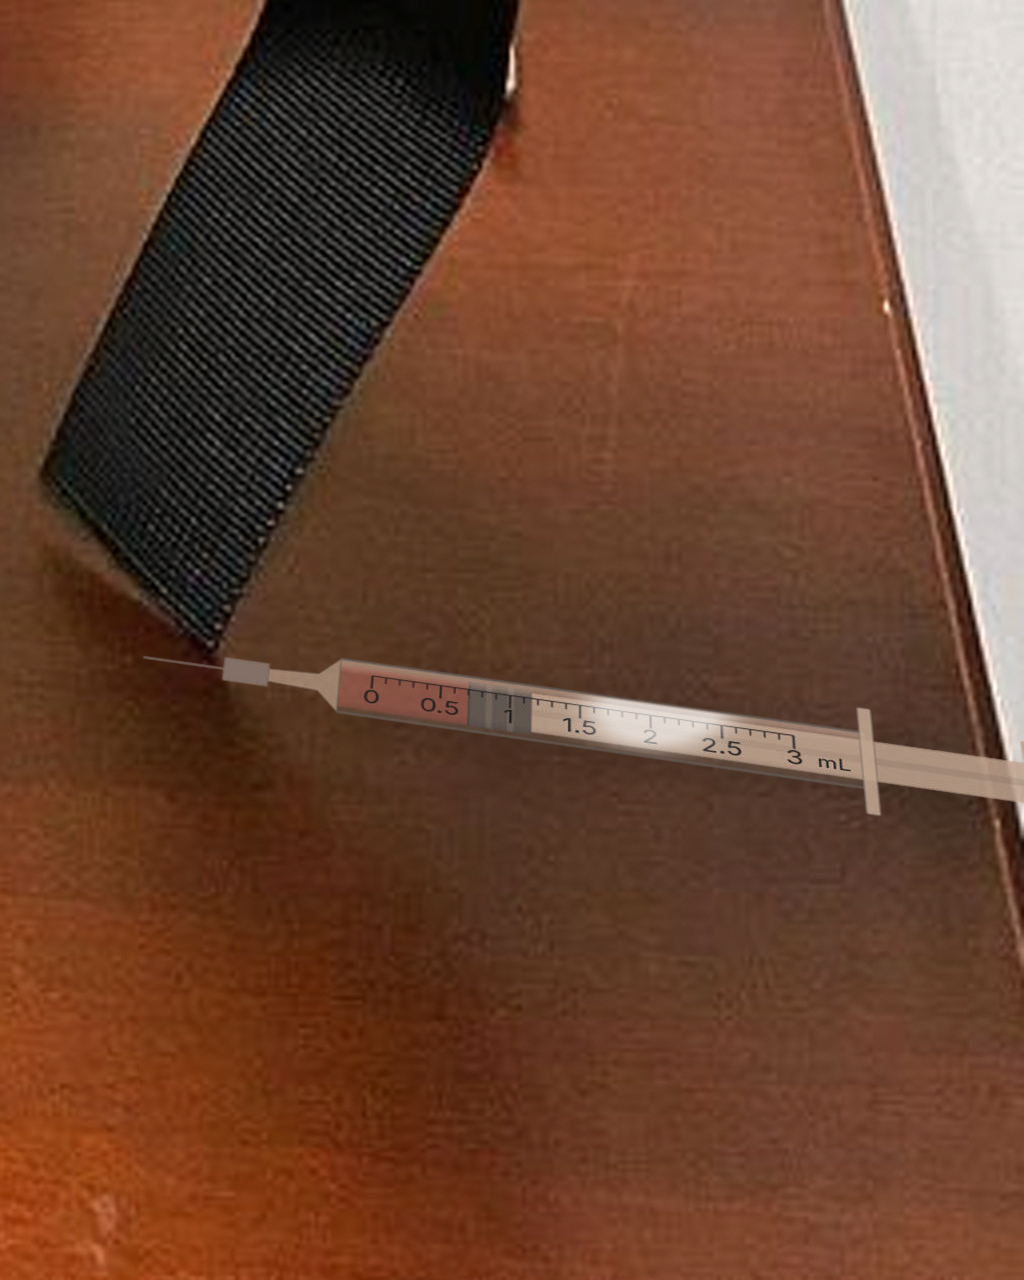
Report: 0.7 mL
